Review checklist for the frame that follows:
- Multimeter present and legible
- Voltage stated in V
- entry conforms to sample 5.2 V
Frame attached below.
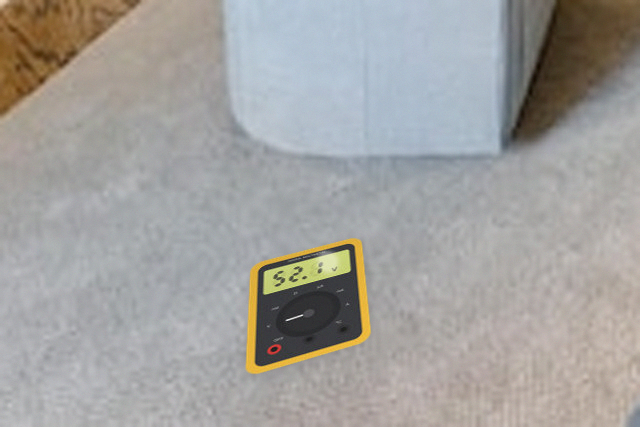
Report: 52.1 V
